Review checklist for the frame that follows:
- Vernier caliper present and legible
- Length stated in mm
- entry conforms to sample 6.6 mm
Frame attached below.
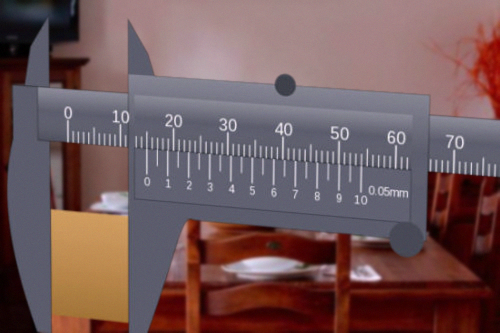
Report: 15.0 mm
